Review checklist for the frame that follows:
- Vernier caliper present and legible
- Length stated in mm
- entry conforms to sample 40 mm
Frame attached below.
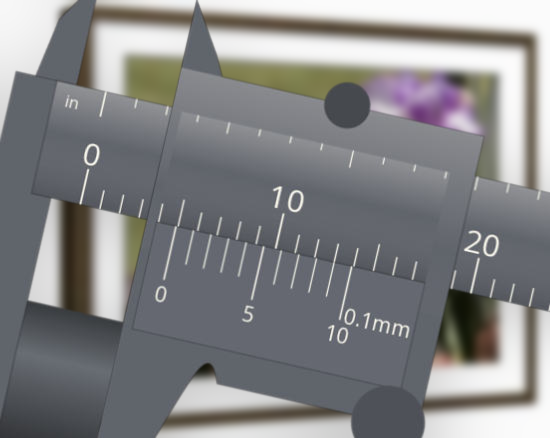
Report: 4.9 mm
